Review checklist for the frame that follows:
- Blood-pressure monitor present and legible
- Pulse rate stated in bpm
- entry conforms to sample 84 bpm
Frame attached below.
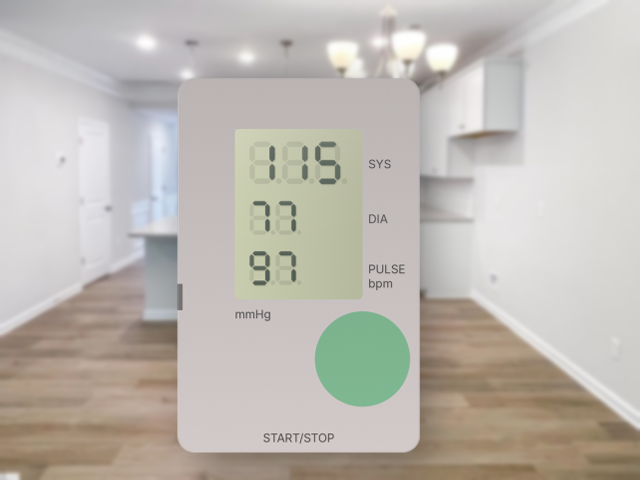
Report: 97 bpm
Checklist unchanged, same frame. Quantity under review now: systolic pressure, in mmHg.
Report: 115 mmHg
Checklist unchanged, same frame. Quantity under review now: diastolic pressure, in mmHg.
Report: 77 mmHg
